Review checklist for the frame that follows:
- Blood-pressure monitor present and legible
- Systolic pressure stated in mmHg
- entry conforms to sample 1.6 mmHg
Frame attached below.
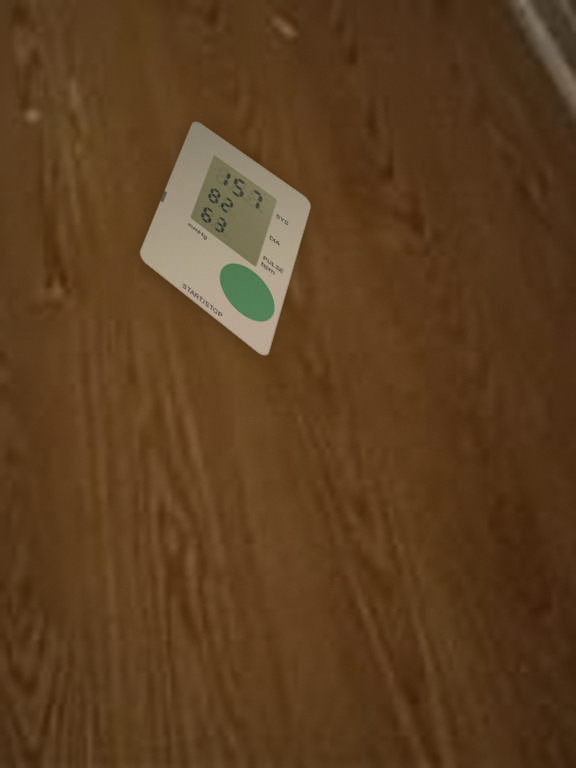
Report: 157 mmHg
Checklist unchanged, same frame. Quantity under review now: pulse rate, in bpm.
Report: 63 bpm
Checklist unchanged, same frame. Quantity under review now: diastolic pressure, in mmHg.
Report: 82 mmHg
